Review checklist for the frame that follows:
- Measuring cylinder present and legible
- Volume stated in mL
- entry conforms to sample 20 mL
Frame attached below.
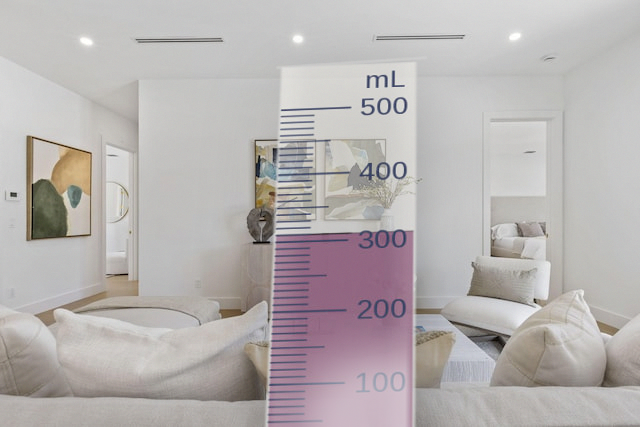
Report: 310 mL
